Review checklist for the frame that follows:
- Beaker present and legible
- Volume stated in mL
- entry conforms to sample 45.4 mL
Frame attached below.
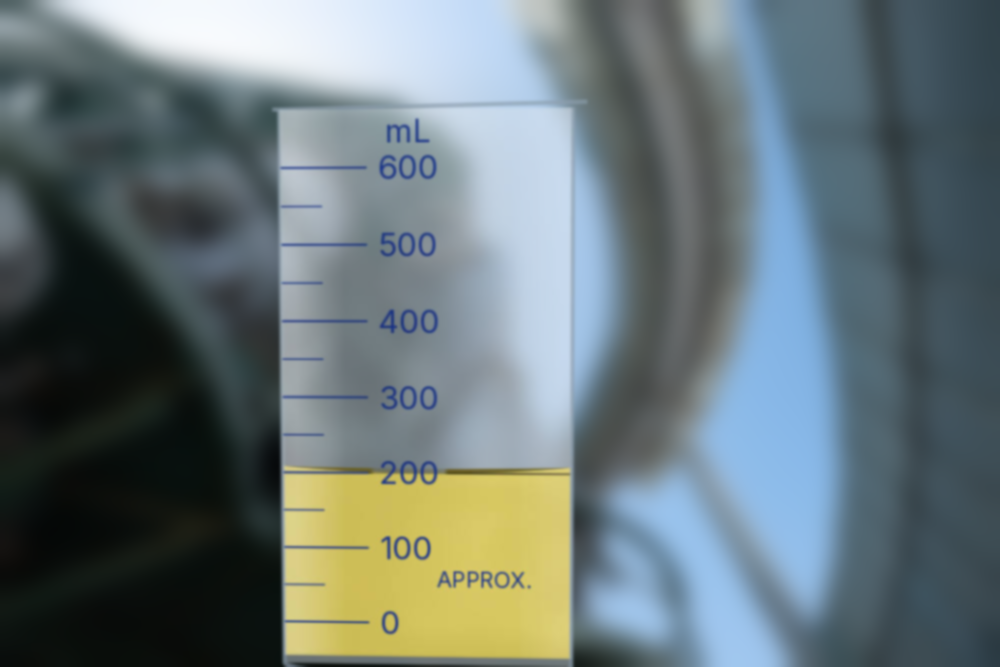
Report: 200 mL
